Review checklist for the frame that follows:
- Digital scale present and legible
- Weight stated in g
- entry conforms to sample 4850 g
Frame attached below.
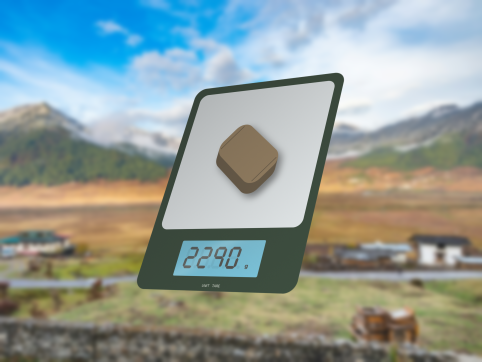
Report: 2290 g
